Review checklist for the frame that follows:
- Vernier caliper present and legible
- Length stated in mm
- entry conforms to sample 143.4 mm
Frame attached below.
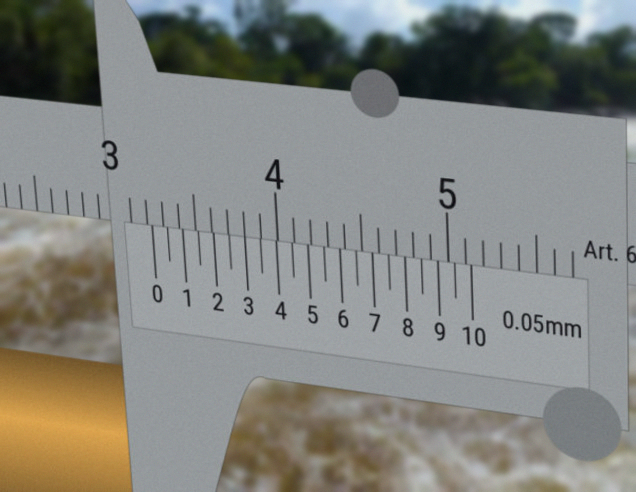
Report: 32.3 mm
